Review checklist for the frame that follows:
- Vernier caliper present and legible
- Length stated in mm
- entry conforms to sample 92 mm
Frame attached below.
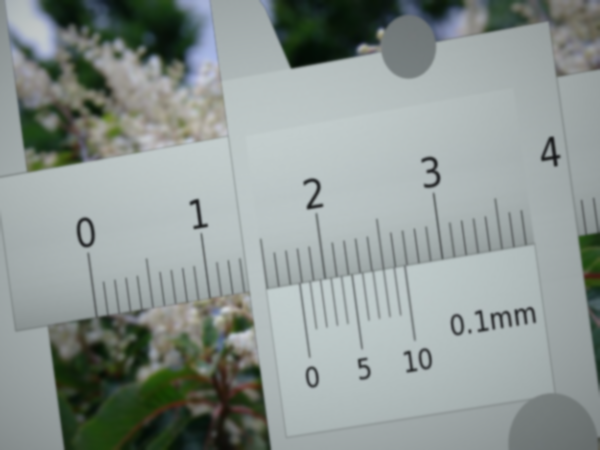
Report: 17.8 mm
